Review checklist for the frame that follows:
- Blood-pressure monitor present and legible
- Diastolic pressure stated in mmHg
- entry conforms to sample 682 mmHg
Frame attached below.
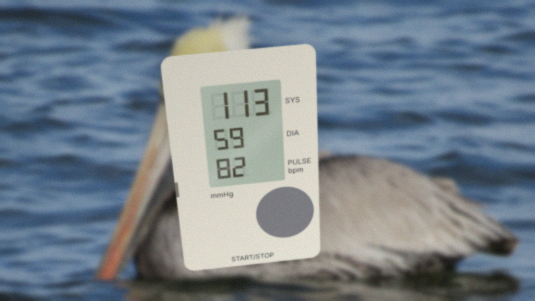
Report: 59 mmHg
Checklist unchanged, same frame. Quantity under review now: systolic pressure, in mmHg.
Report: 113 mmHg
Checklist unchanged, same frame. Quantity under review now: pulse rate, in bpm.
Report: 82 bpm
